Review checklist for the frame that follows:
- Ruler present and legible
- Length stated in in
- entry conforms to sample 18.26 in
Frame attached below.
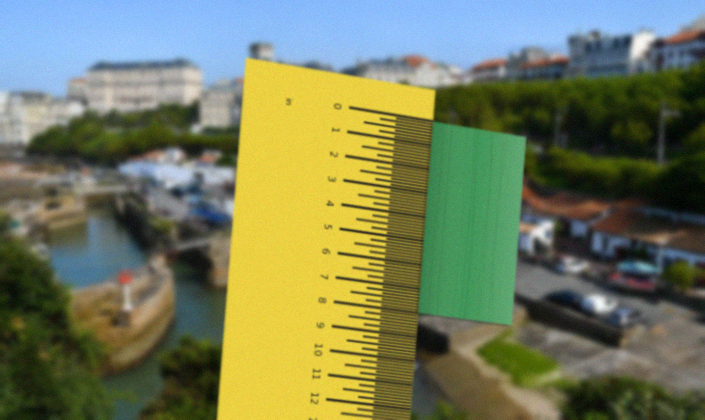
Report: 8 in
